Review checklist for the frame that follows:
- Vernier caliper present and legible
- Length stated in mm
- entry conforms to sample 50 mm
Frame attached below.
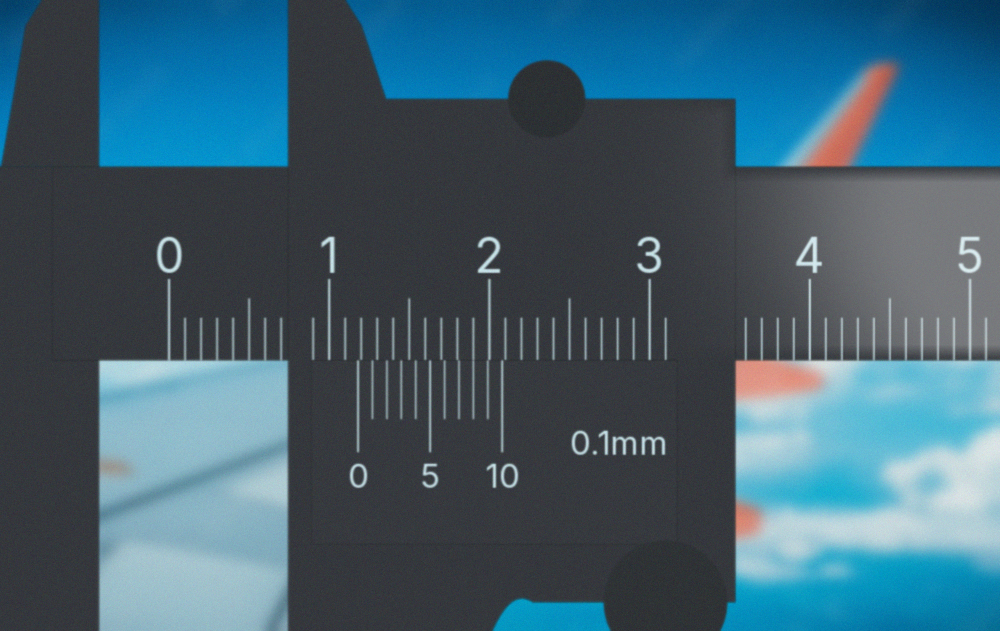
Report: 11.8 mm
